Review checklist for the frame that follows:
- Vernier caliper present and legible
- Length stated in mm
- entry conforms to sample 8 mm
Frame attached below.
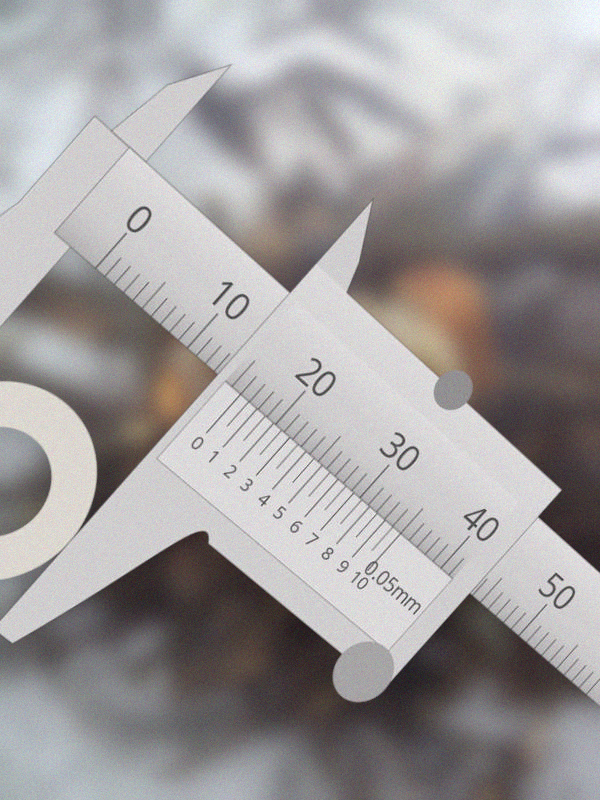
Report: 16.0 mm
